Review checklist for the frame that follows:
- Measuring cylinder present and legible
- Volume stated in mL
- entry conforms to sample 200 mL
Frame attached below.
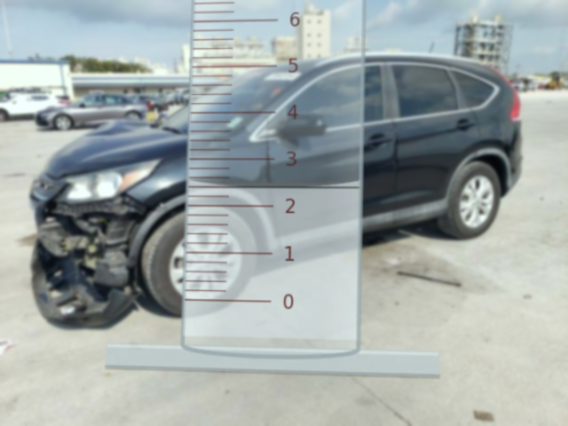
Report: 2.4 mL
